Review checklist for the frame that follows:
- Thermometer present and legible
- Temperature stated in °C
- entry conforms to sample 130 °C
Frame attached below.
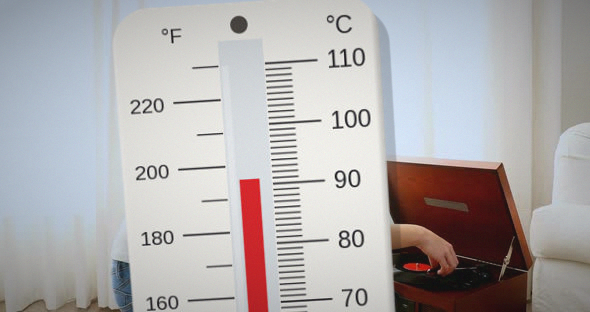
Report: 91 °C
